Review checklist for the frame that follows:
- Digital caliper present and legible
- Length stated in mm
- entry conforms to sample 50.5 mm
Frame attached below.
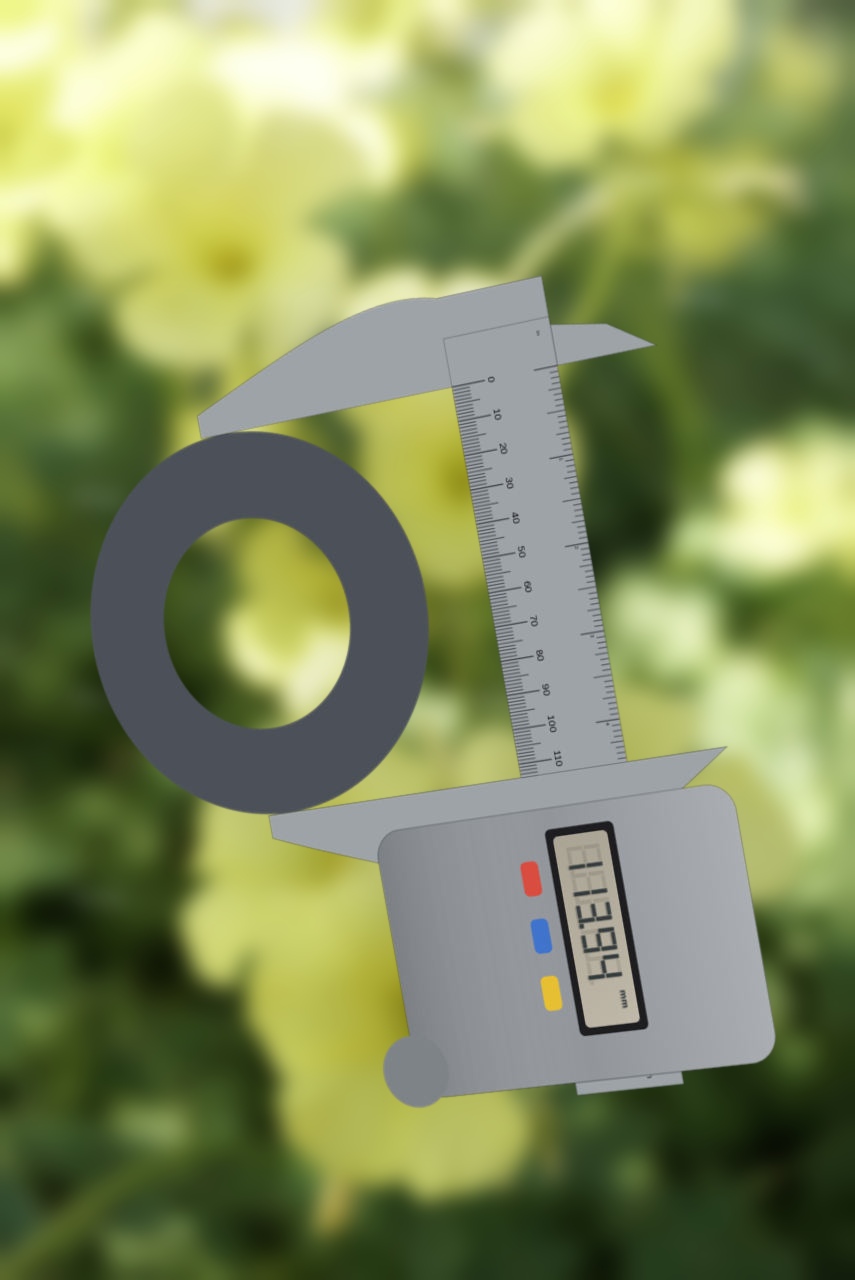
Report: 113.94 mm
